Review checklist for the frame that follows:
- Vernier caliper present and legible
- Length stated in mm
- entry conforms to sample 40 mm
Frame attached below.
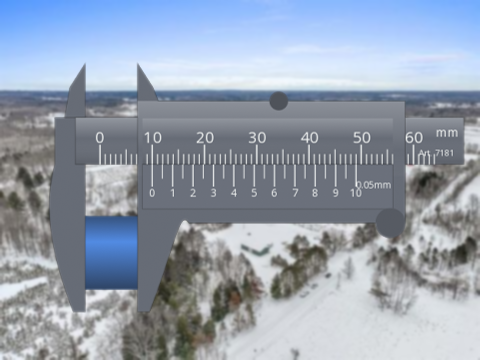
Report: 10.0 mm
